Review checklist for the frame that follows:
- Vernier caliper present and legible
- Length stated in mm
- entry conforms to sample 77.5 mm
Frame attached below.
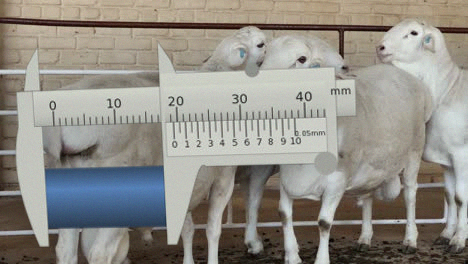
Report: 19.4 mm
